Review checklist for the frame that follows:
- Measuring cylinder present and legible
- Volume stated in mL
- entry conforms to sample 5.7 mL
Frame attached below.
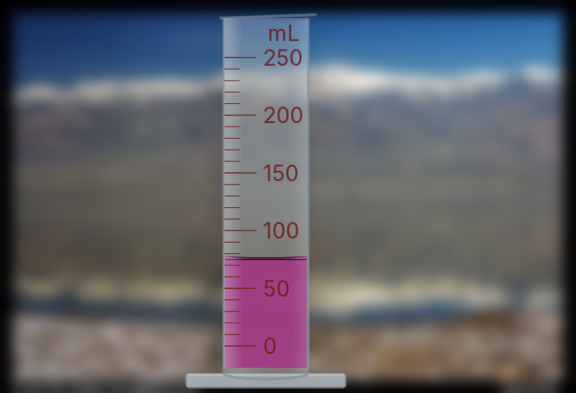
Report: 75 mL
